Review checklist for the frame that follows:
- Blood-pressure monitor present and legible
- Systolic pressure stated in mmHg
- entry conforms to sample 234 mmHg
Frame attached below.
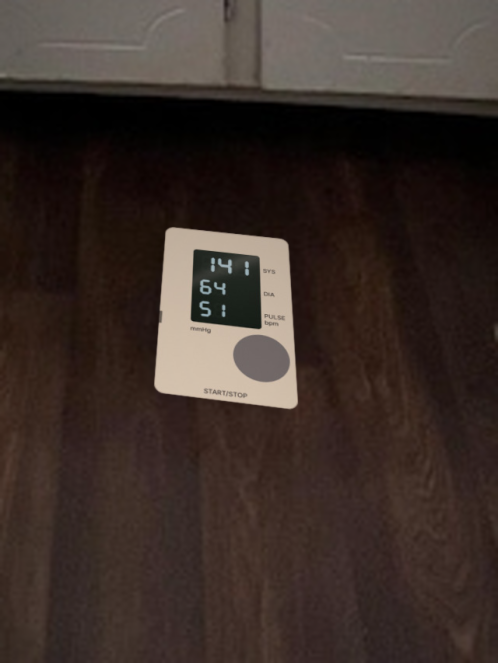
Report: 141 mmHg
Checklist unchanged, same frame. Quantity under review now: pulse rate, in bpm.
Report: 51 bpm
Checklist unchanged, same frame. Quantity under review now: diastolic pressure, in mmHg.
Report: 64 mmHg
